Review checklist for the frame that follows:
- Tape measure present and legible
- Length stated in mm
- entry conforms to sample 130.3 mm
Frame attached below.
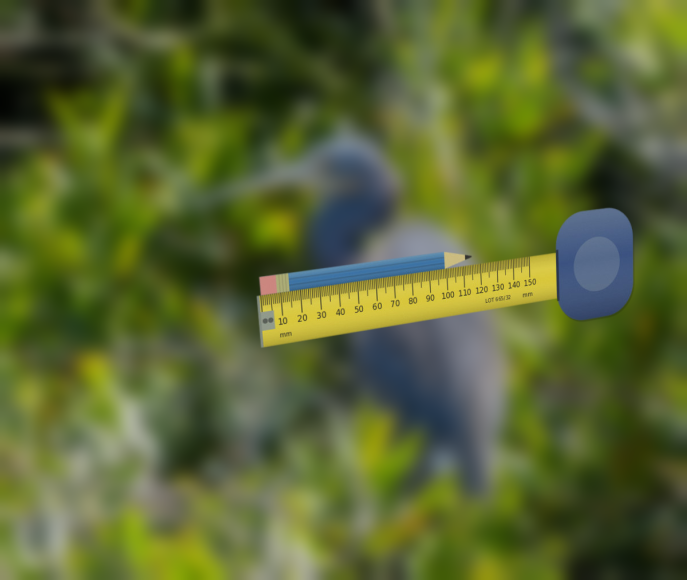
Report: 115 mm
